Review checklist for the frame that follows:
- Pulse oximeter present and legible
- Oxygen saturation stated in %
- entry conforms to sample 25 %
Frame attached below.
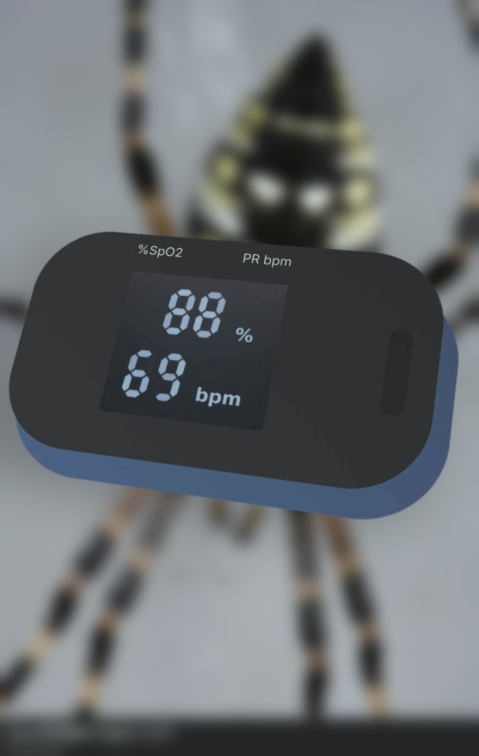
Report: 88 %
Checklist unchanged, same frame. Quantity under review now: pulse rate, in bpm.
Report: 69 bpm
